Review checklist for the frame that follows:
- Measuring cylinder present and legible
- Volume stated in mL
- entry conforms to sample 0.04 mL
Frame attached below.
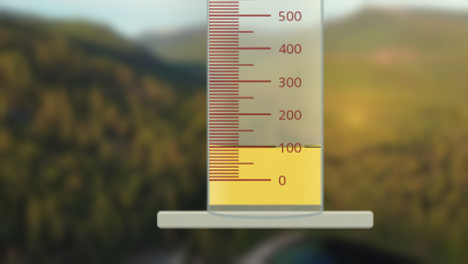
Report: 100 mL
